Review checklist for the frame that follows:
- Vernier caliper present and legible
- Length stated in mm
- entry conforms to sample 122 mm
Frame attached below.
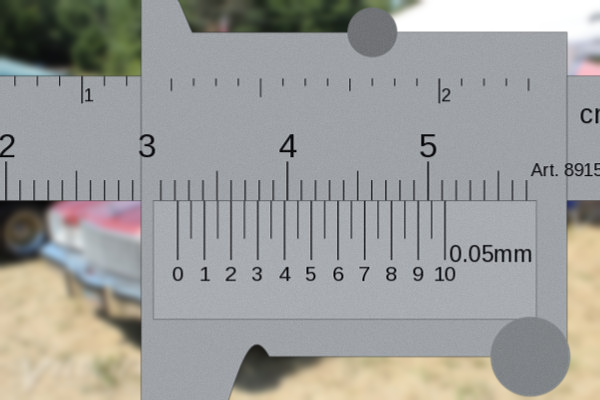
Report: 32.2 mm
